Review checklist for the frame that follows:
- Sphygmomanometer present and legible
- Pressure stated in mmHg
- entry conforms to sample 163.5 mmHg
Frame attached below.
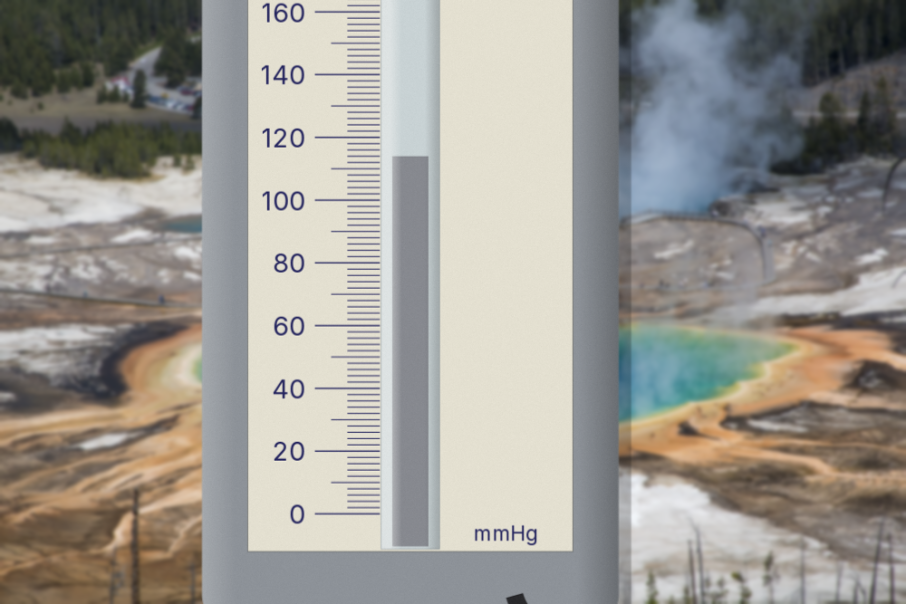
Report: 114 mmHg
